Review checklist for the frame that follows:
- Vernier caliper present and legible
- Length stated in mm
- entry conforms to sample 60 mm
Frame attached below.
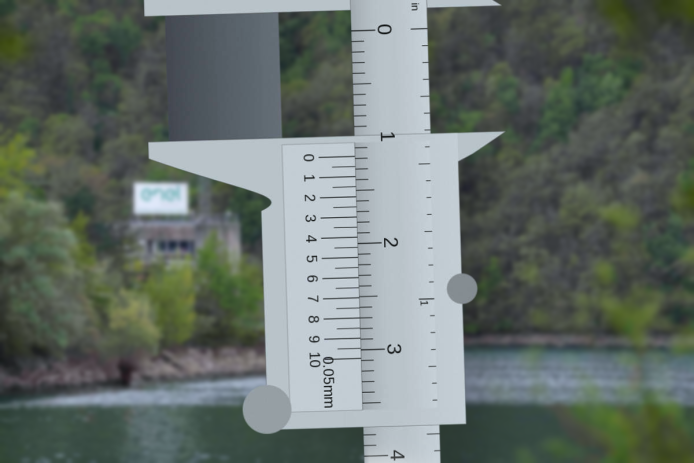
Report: 11.8 mm
